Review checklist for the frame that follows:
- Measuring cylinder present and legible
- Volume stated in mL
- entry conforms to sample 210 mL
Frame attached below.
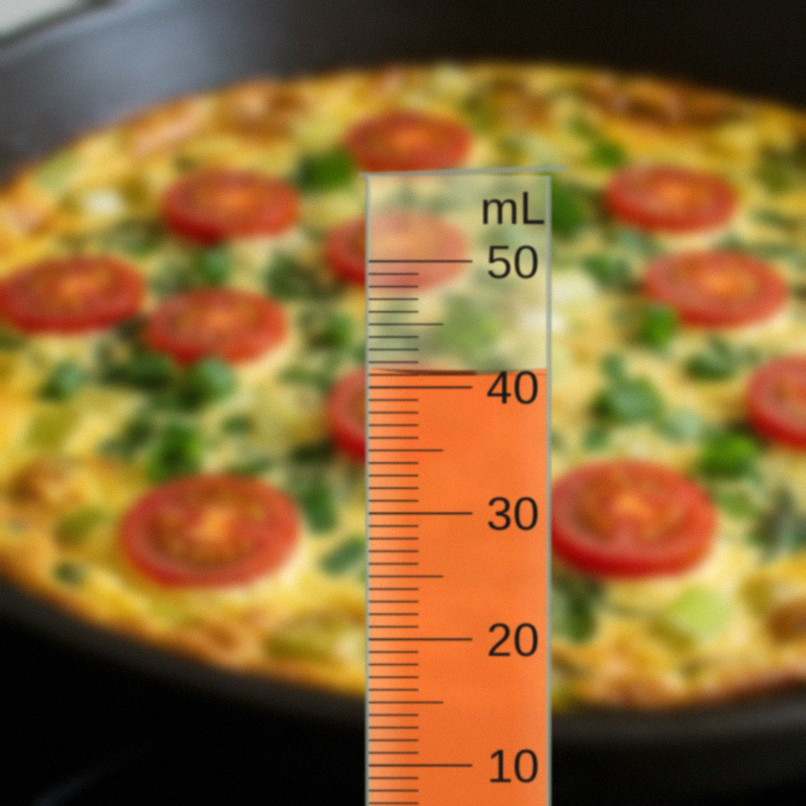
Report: 41 mL
